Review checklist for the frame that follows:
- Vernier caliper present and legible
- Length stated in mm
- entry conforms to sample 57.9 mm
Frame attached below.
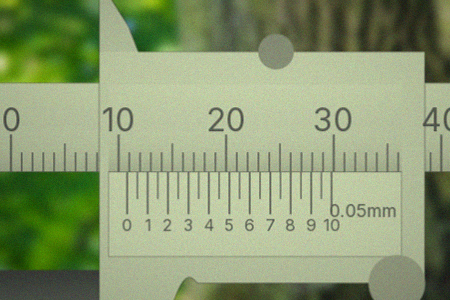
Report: 10.8 mm
